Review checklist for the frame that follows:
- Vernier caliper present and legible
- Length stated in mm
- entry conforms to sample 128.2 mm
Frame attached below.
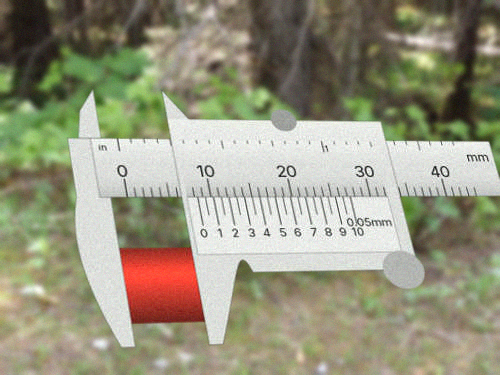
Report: 8.4 mm
